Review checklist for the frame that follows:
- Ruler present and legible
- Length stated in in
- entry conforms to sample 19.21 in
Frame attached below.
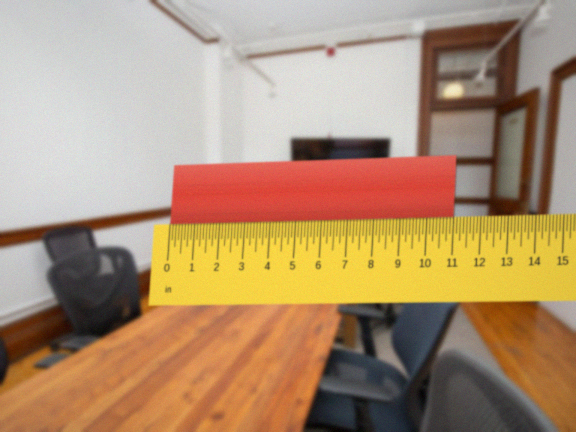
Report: 11 in
